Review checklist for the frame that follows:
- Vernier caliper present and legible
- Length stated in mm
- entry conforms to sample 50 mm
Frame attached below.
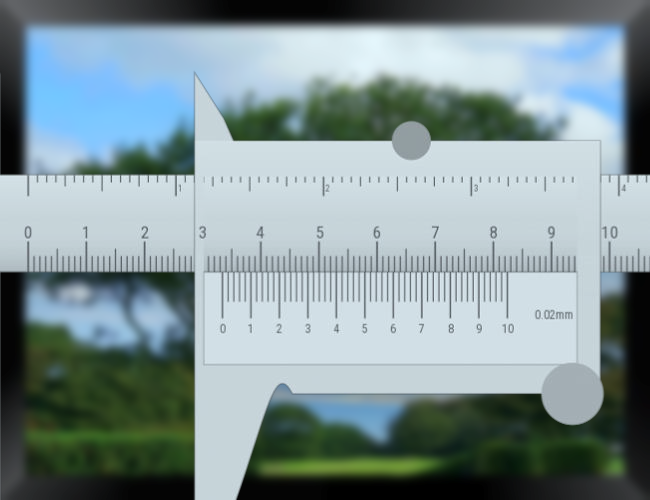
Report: 33.4 mm
